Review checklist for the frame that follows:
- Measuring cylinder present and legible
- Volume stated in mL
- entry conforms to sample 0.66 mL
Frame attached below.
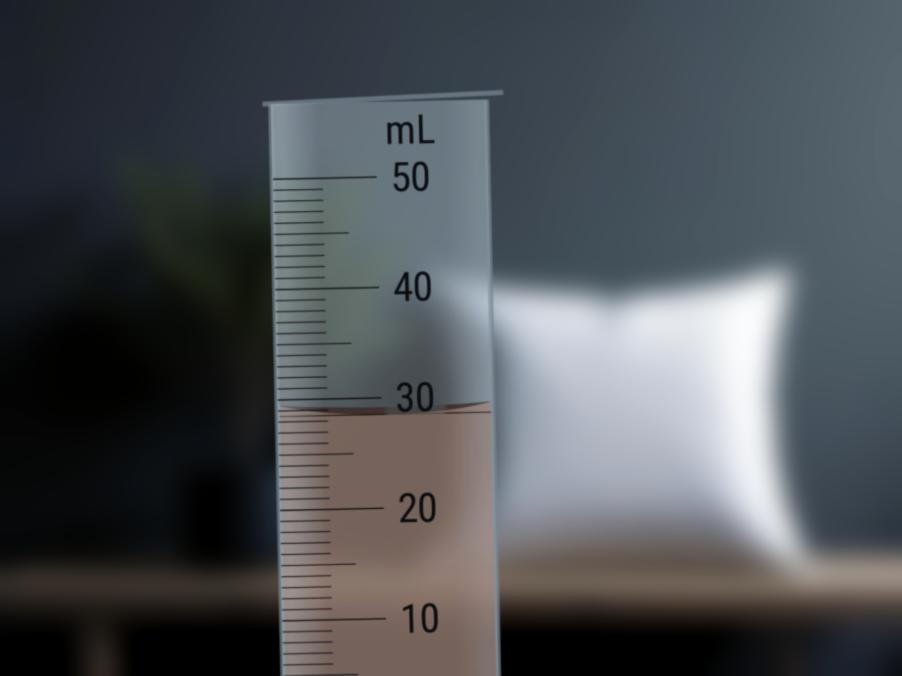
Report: 28.5 mL
